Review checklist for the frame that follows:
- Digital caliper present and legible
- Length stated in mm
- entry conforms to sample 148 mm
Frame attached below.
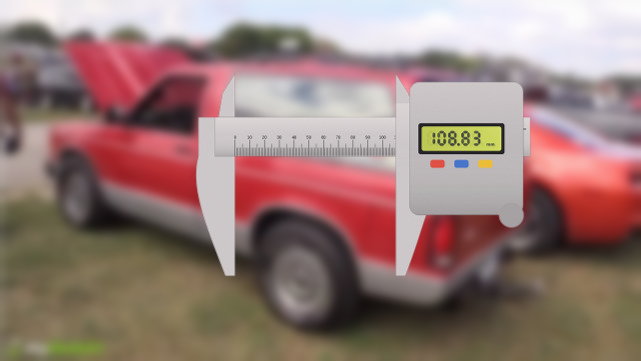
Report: 108.83 mm
